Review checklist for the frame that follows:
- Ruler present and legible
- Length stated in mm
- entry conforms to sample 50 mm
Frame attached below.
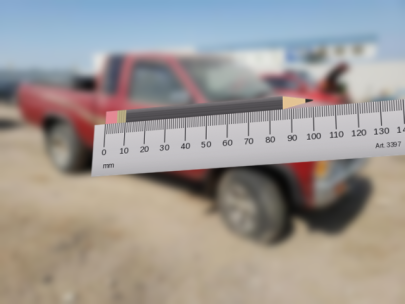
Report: 100 mm
